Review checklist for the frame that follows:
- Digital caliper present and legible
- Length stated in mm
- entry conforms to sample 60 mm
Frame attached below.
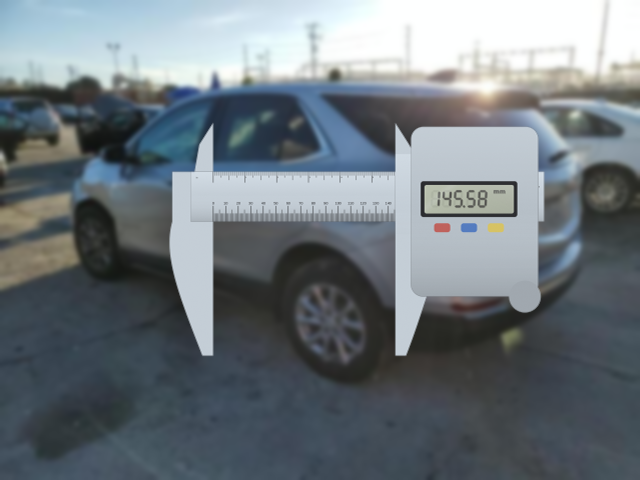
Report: 145.58 mm
